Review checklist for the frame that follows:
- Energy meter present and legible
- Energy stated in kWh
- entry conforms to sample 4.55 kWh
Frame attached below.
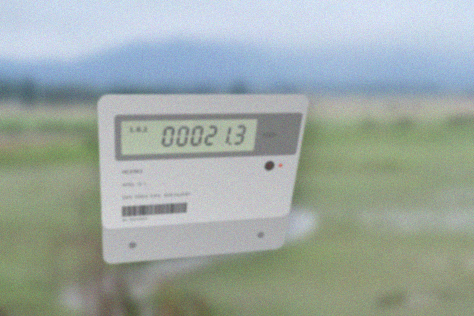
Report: 21.3 kWh
